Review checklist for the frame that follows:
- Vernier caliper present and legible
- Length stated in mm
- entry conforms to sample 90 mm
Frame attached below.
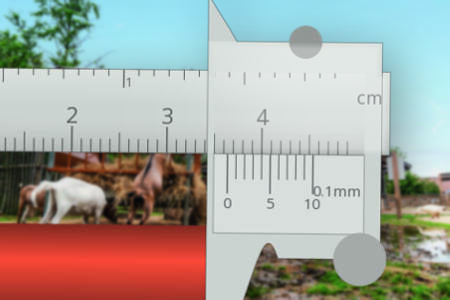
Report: 36.4 mm
